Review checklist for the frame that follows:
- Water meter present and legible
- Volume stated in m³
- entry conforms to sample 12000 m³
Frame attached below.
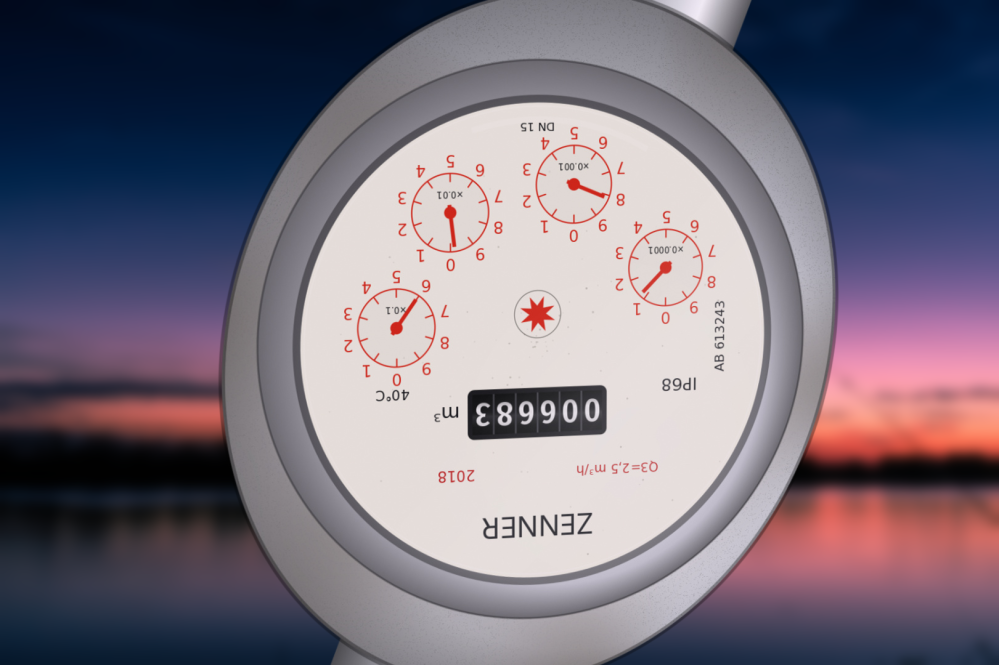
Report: 6683.5981 m³
